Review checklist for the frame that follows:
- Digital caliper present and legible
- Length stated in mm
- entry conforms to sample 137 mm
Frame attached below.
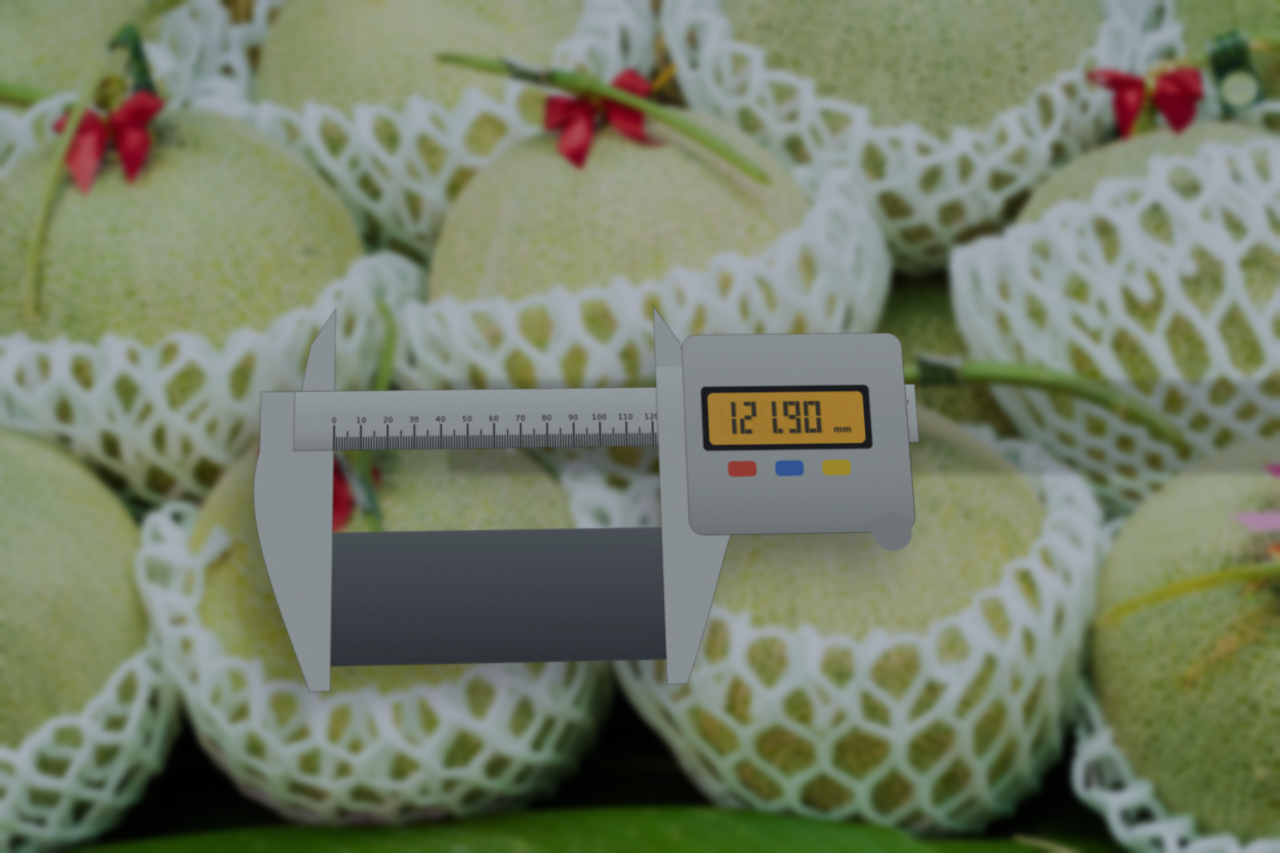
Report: 121.90 mm
